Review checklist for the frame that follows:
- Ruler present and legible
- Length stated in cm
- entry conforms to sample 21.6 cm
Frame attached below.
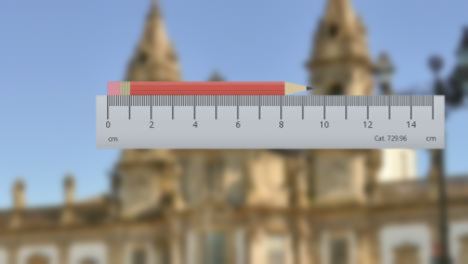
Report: 9.5 cm
